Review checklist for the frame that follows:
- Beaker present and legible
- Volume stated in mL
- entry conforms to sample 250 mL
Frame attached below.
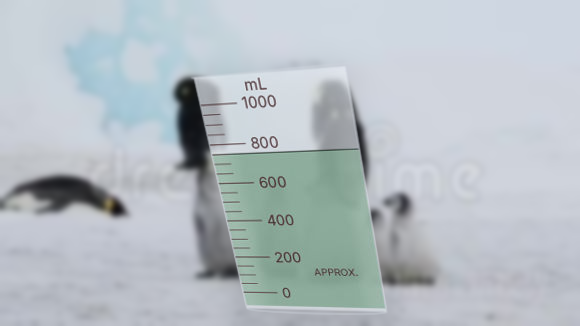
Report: 750 mL
